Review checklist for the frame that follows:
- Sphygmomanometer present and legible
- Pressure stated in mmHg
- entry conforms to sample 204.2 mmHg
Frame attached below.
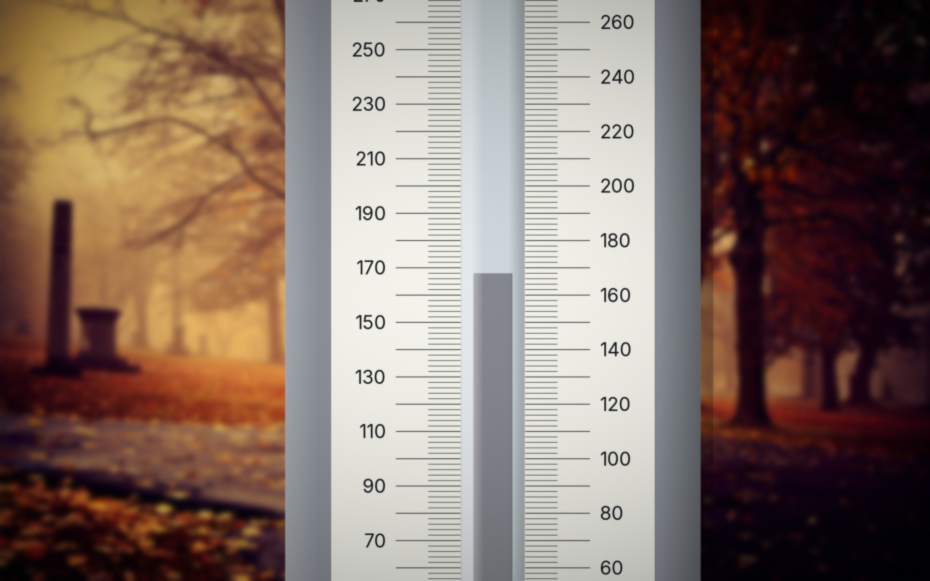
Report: 168 mmHg
